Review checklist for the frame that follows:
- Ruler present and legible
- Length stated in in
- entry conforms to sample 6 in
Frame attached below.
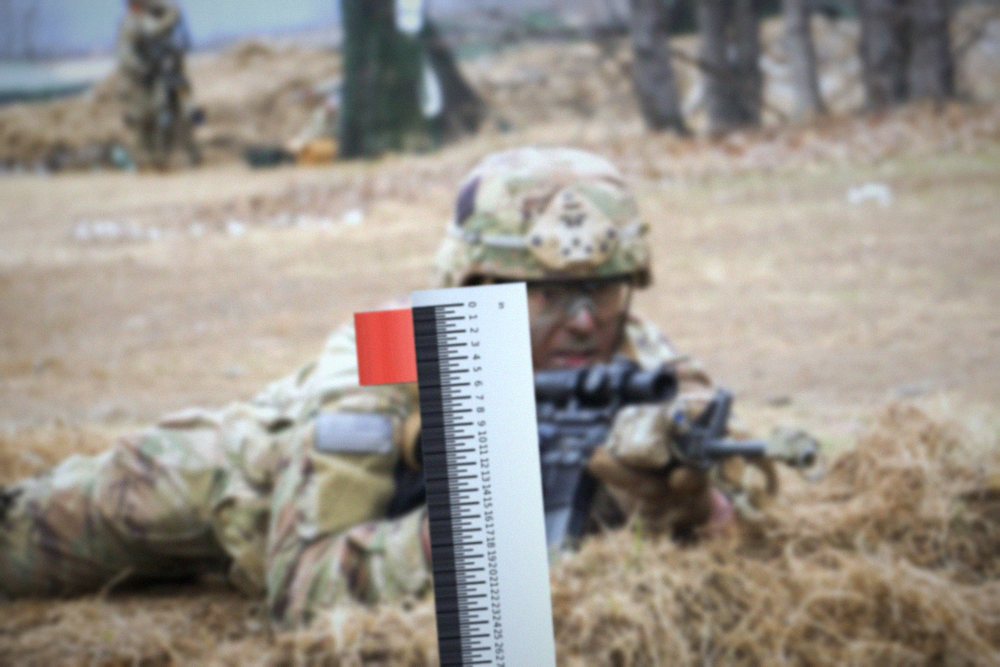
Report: 5.5 in
